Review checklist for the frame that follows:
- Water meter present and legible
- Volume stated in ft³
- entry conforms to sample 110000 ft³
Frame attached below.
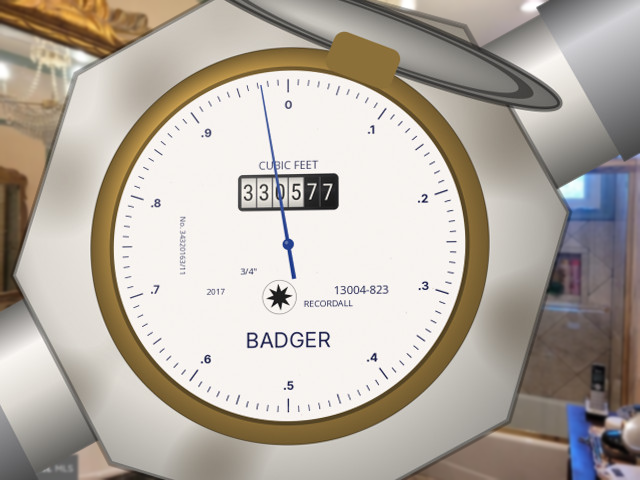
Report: 330576.97 ft³
